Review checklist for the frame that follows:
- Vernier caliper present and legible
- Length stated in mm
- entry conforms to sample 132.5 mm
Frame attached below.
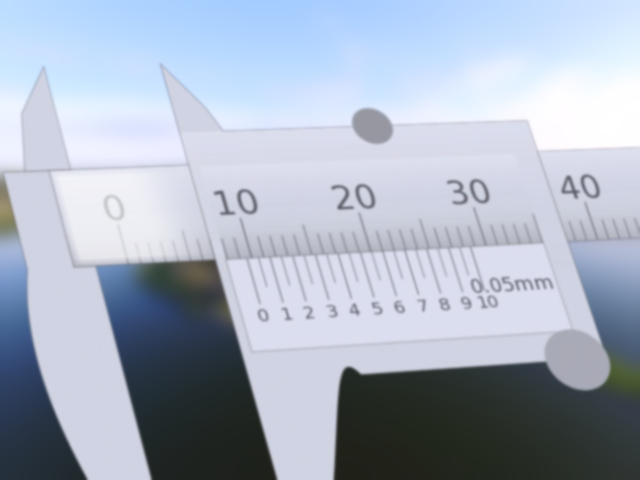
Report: 9.6 mm
